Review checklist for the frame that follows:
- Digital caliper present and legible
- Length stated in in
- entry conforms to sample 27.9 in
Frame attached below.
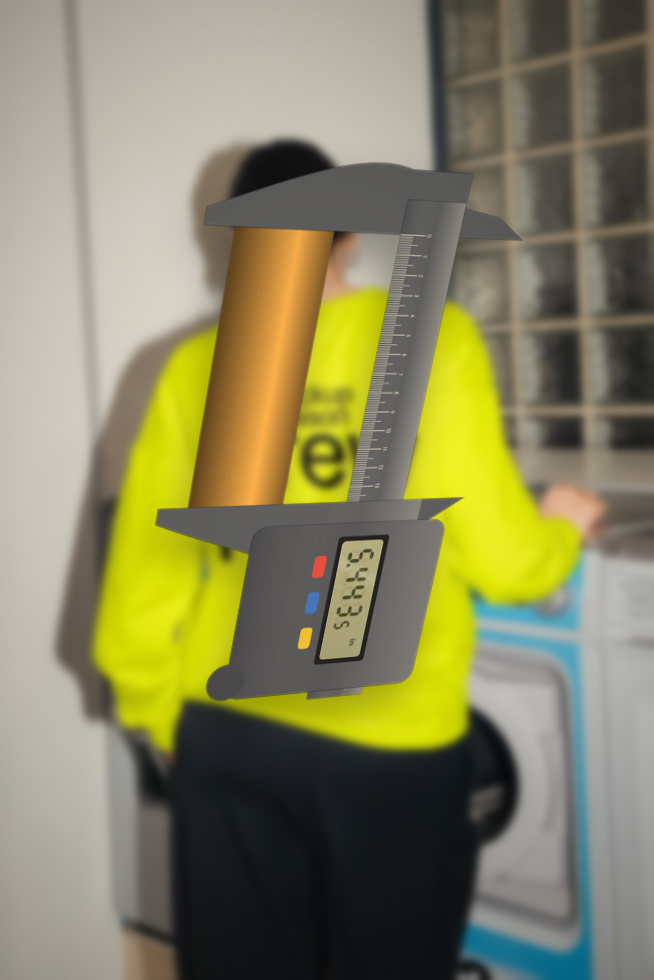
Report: 5.4435 in
